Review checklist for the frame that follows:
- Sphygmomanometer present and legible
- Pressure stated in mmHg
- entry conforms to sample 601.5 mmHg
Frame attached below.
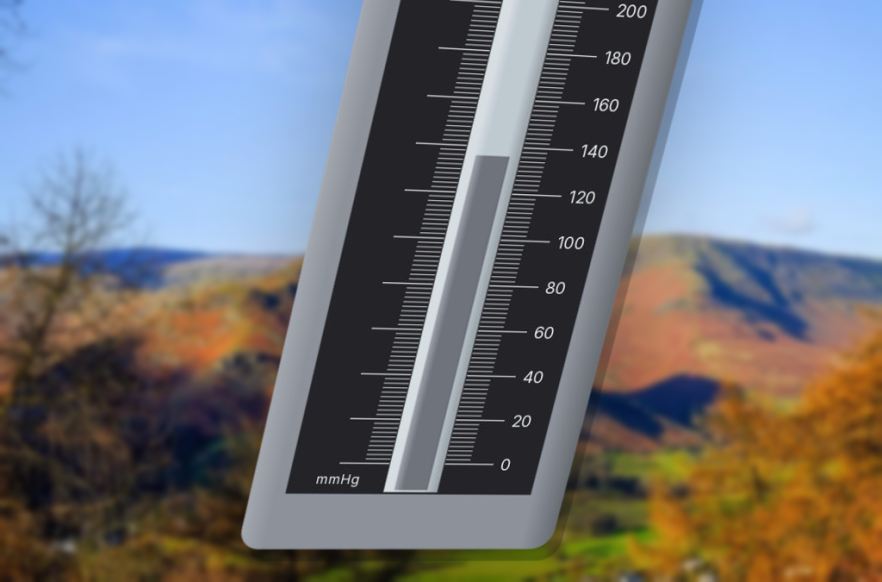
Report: 136 mmHg
